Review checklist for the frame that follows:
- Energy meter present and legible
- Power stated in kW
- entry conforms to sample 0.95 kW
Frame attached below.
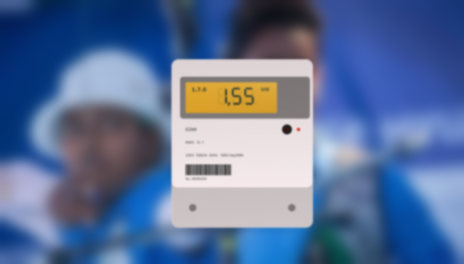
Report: 1.55 kW
